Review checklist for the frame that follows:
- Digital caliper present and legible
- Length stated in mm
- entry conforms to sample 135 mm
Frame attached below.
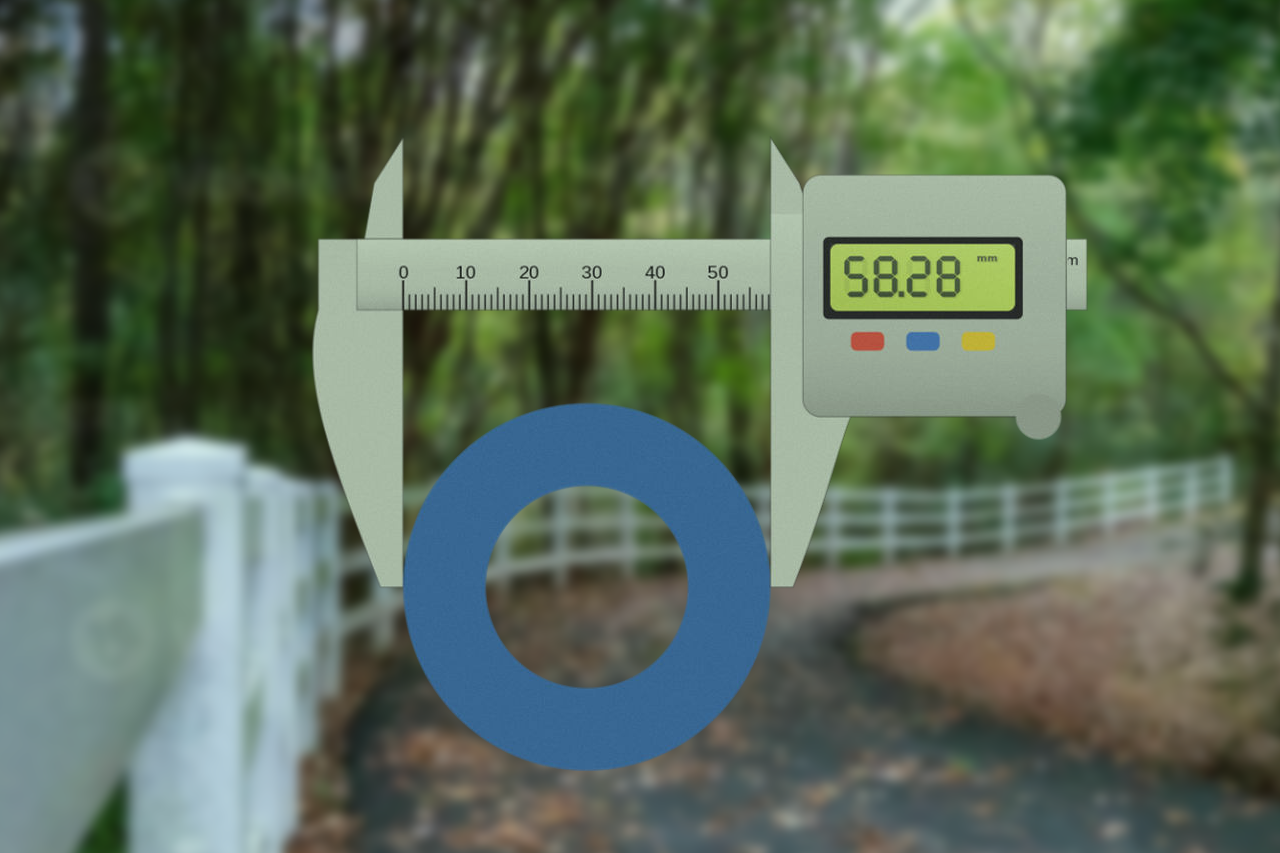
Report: 58.28 mm
